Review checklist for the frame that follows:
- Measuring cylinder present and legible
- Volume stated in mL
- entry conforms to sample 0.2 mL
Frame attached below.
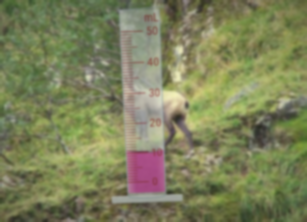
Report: 10 mL
